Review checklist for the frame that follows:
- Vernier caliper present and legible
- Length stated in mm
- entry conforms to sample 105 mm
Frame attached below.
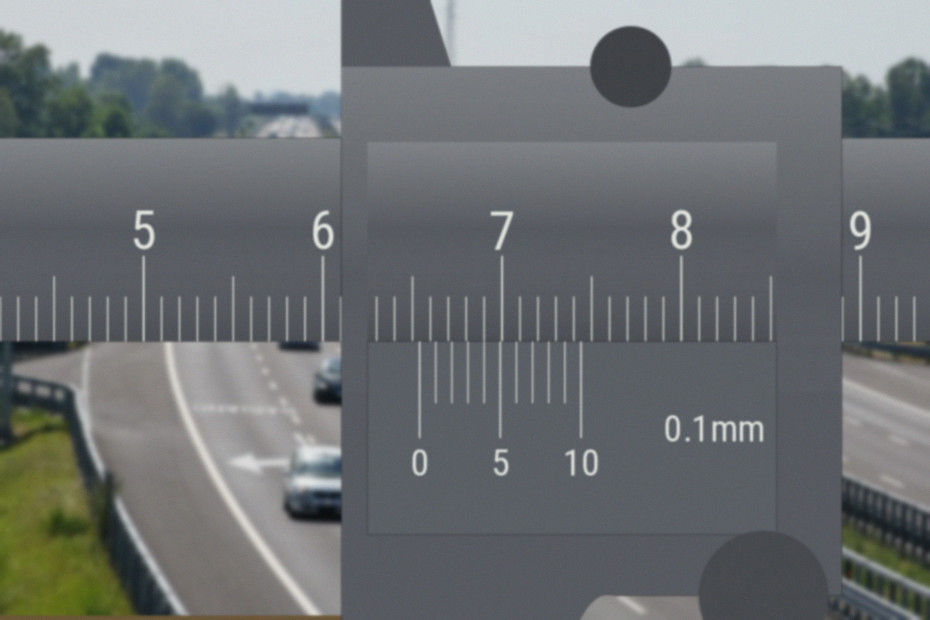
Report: 65.4 mm
